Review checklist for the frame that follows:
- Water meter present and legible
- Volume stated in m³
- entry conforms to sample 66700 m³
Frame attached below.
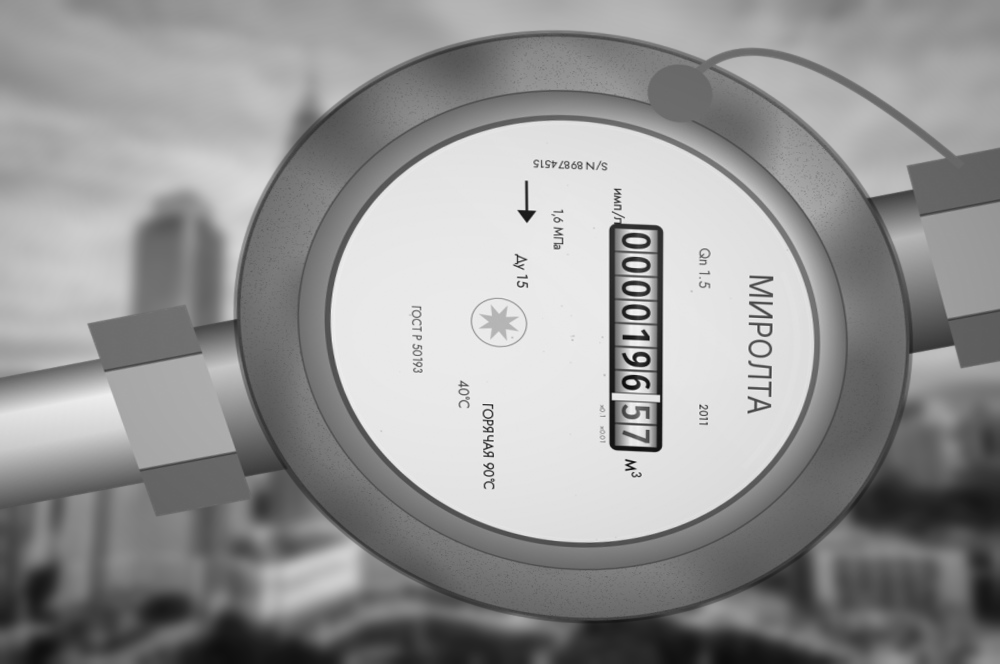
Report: 196.57 m³
